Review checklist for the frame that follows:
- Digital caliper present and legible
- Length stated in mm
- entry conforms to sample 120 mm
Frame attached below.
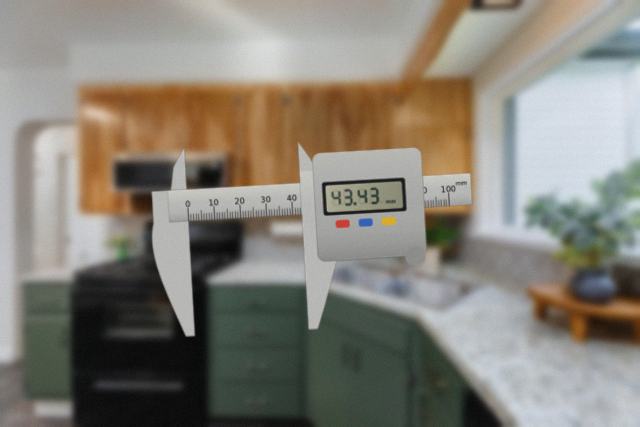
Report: 43.43 mm
